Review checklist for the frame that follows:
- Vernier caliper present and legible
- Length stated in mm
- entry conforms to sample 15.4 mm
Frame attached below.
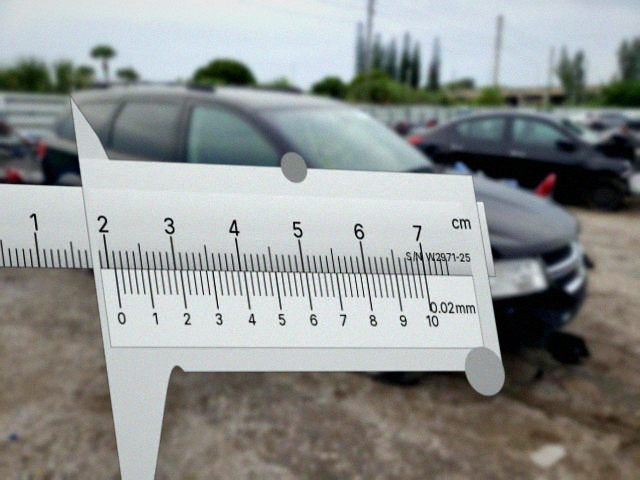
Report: 21.0 mm
